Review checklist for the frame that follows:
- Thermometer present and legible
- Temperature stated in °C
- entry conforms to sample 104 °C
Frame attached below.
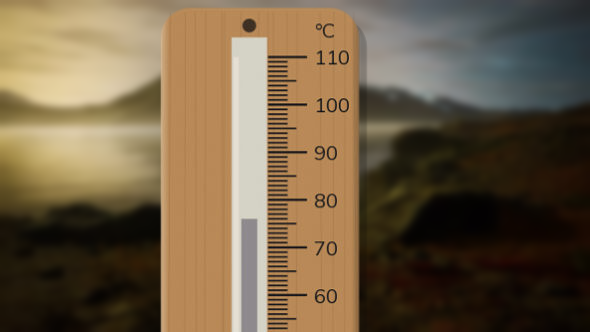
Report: 76 °C
